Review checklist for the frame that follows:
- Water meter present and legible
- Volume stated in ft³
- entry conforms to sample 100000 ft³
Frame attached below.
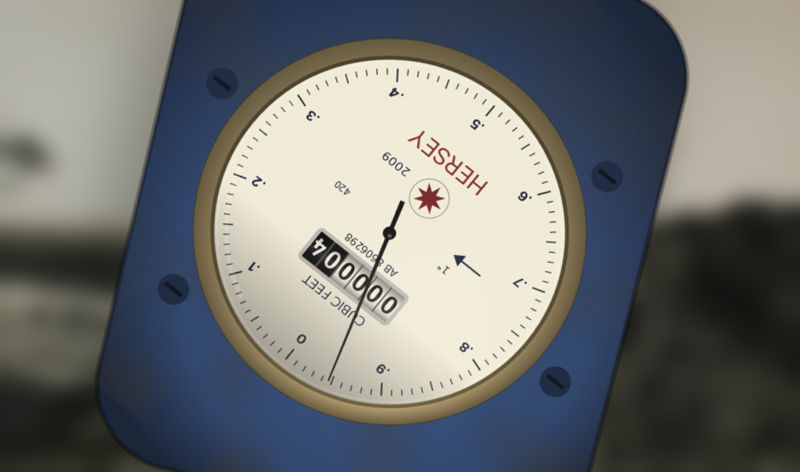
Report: 3.95 ft³
